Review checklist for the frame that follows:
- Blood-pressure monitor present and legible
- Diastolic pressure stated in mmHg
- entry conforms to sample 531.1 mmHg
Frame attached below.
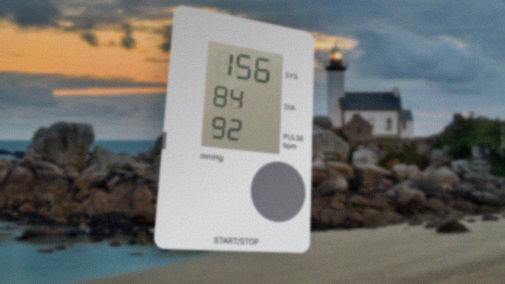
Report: 84 mmHg
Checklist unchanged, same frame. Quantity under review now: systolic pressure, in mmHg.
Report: 156 mmHg
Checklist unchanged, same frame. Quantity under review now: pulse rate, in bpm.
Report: 92 bpm
